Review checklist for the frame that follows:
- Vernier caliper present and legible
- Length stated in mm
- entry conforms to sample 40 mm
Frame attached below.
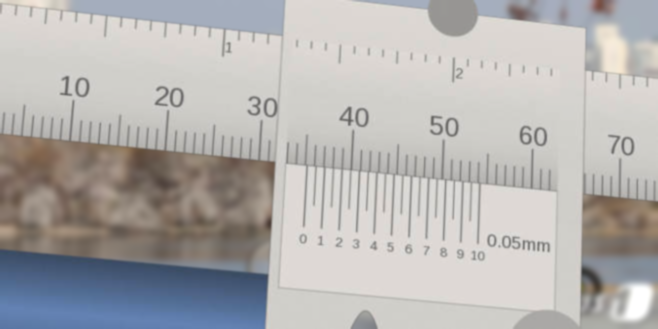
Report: 35.2 mm
